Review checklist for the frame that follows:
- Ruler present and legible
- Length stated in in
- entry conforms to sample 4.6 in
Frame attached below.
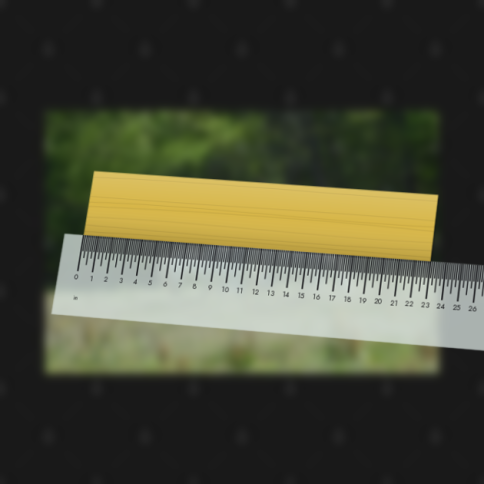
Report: 23 in
